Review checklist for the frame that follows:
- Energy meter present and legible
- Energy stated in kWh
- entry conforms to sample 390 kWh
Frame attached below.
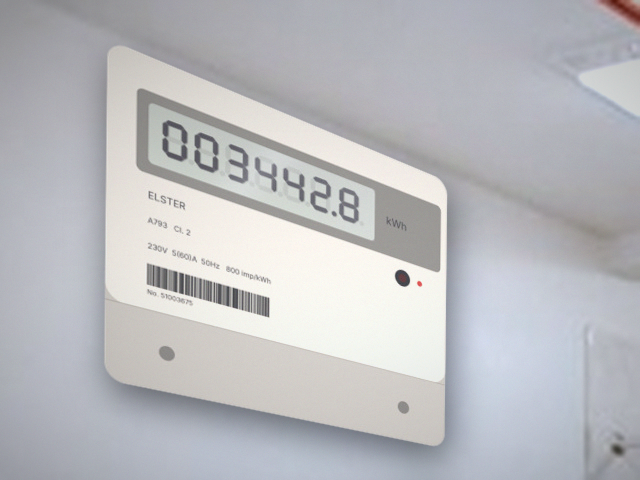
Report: 3442.8 kWh
